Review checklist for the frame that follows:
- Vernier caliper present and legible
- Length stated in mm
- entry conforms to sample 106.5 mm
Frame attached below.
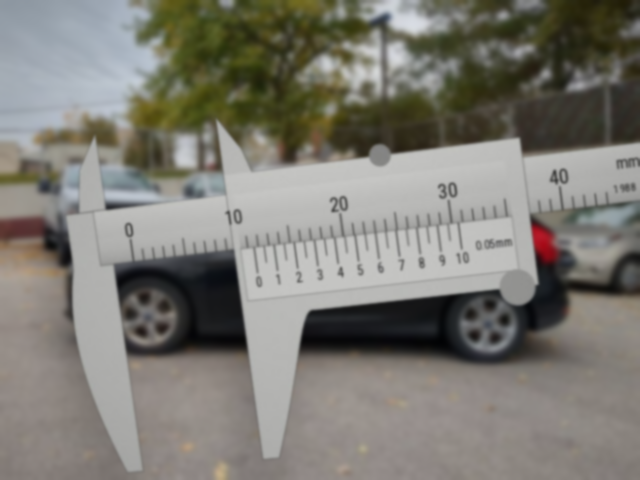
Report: 11.6 mm
